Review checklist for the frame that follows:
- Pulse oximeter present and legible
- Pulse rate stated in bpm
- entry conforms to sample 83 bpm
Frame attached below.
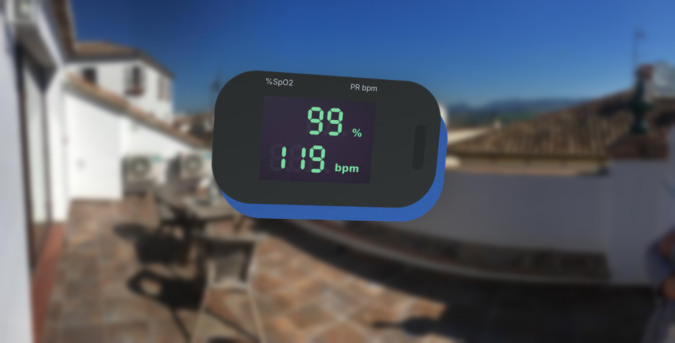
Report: 119 bpm
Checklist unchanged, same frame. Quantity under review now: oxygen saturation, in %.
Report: 99 %
